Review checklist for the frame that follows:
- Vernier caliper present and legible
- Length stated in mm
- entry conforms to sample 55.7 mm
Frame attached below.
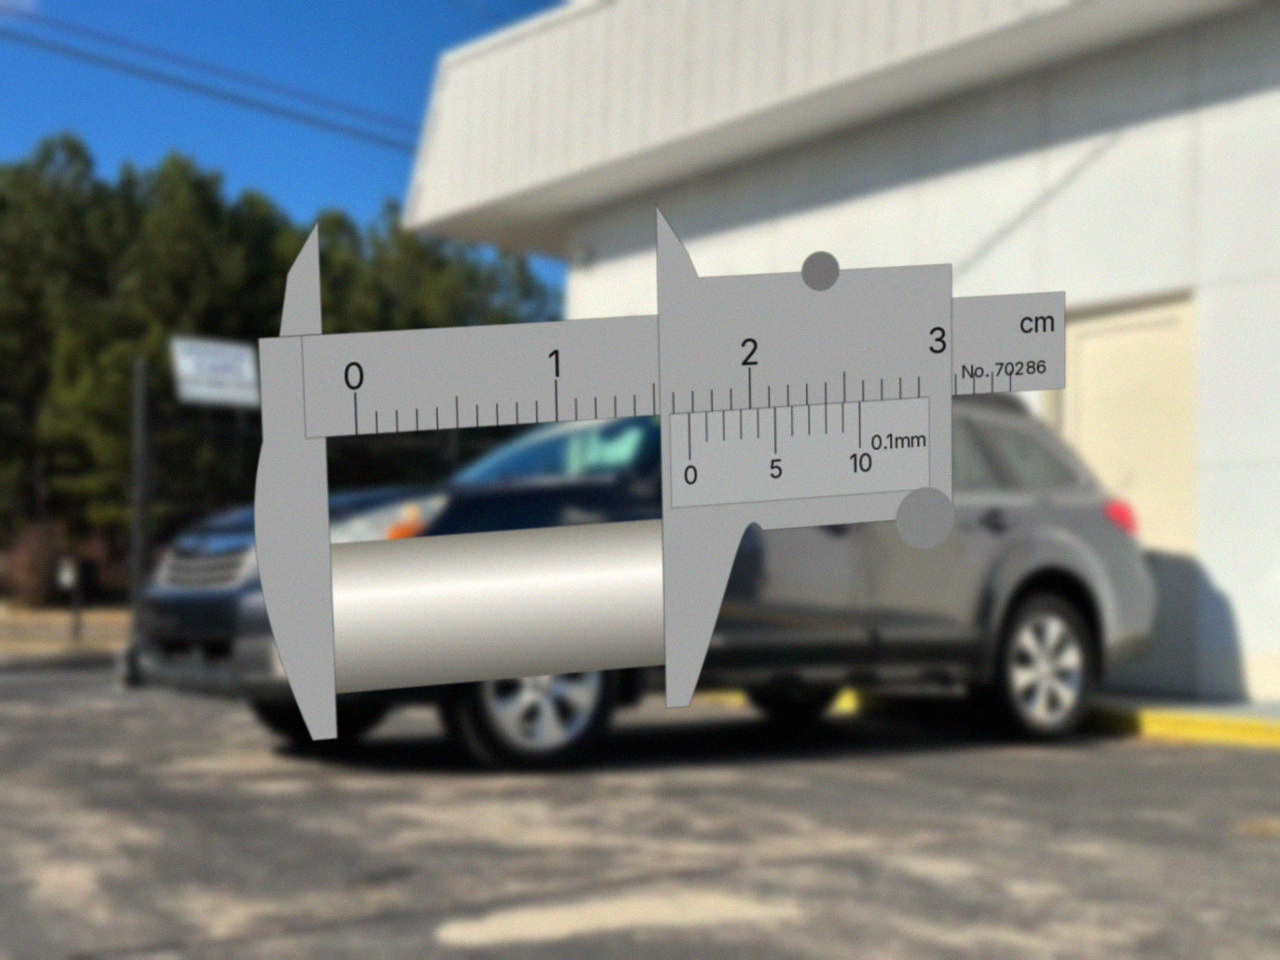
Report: 16.8 mm
